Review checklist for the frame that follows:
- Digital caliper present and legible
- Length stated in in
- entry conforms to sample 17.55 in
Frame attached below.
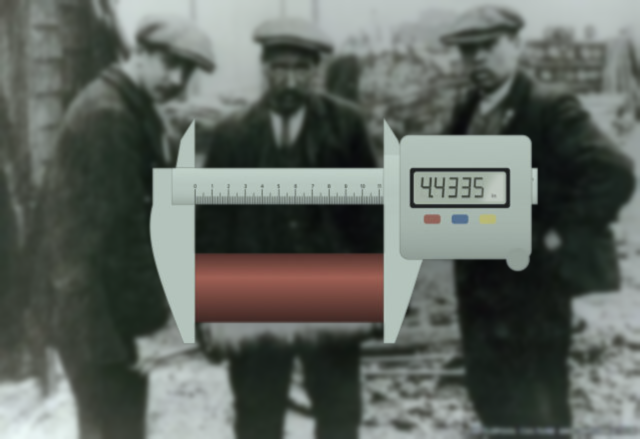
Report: 4.4335 in
